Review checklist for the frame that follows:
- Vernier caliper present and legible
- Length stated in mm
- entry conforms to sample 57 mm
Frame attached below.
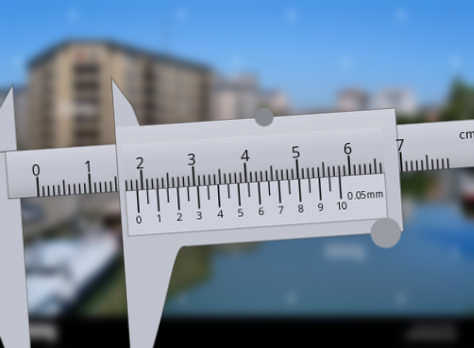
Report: 19.0 mm
